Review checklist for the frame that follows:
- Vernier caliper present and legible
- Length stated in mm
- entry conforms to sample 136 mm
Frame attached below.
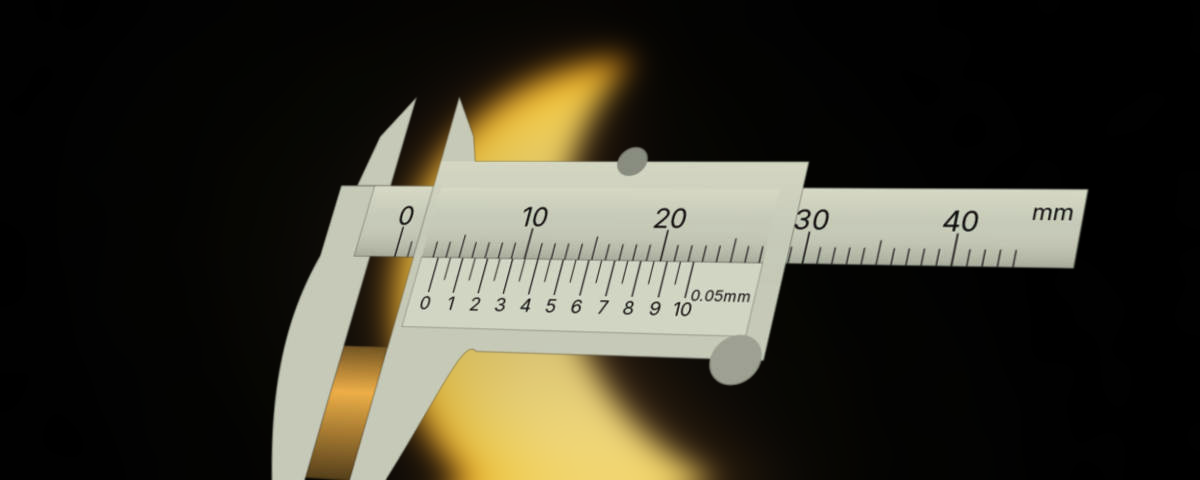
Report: 3.4 mm
